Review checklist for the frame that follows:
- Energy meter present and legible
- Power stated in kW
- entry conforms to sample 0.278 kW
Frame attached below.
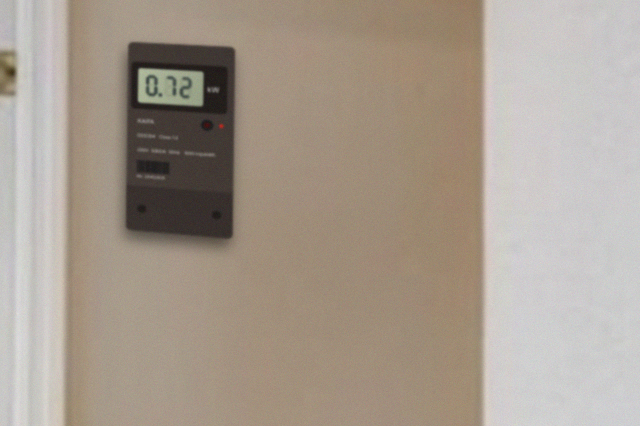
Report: 0.72 kW
